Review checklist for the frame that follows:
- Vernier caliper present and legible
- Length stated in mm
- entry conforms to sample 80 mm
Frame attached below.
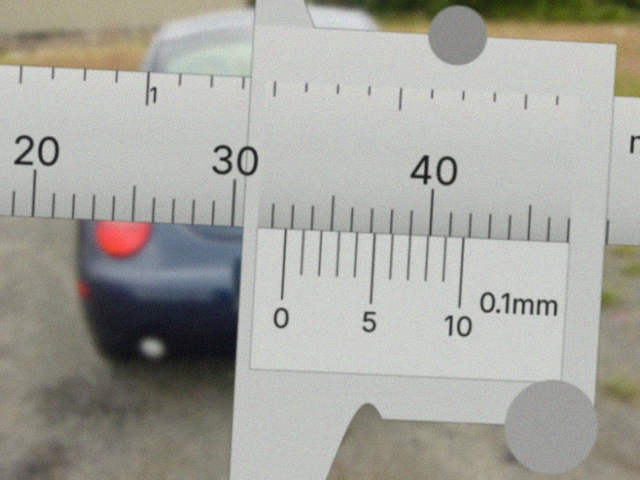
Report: 32.7 mm
